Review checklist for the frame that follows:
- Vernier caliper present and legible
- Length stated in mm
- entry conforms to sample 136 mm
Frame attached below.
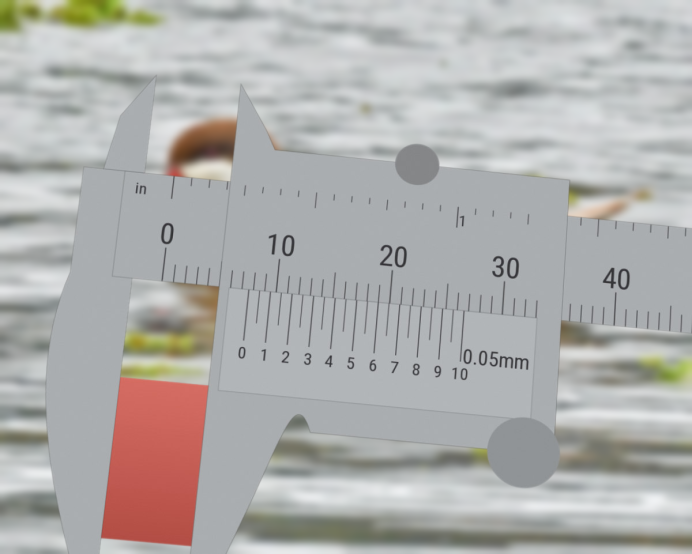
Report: 7.6 mm
